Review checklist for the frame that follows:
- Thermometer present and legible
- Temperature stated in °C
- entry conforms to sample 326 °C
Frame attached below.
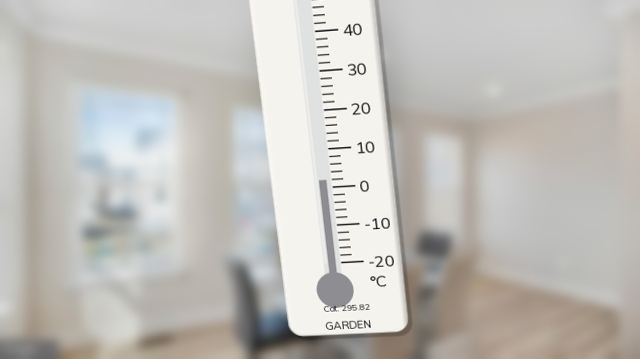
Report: 2 °C
